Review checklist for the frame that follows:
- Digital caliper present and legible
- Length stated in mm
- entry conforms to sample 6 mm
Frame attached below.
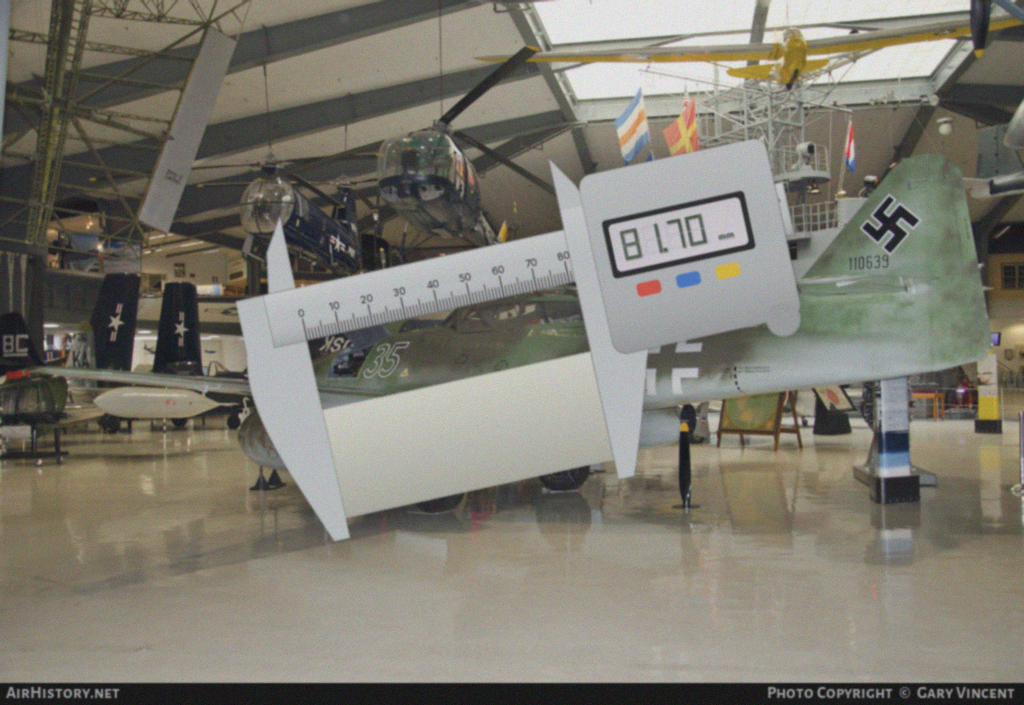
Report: 81.70 mm
